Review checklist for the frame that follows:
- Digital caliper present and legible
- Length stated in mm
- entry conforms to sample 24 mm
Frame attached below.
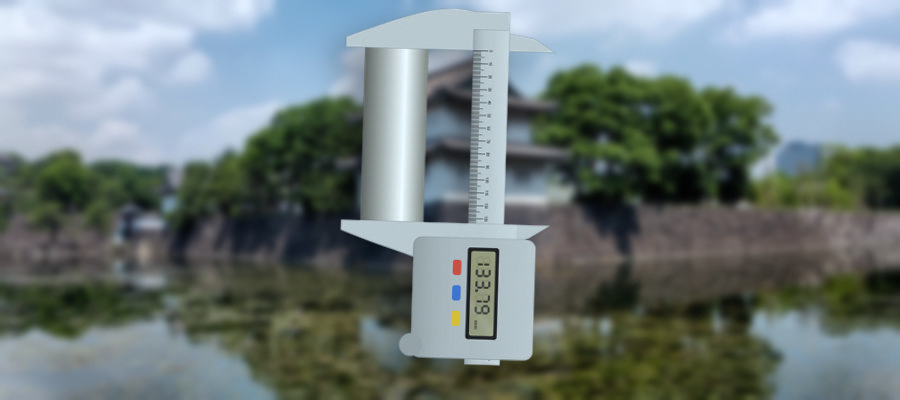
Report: 133.79 mm
